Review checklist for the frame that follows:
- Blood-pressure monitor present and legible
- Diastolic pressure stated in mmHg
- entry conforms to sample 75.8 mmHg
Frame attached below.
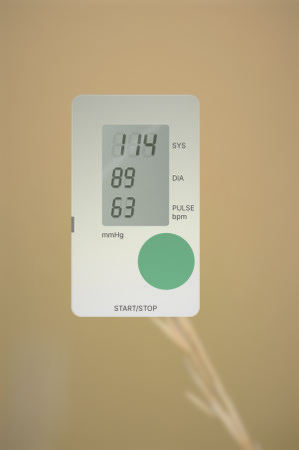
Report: 89 mmHg
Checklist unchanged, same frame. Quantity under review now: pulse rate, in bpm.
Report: 63 bpm
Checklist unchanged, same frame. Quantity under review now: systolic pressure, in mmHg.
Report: 114 mmHg
